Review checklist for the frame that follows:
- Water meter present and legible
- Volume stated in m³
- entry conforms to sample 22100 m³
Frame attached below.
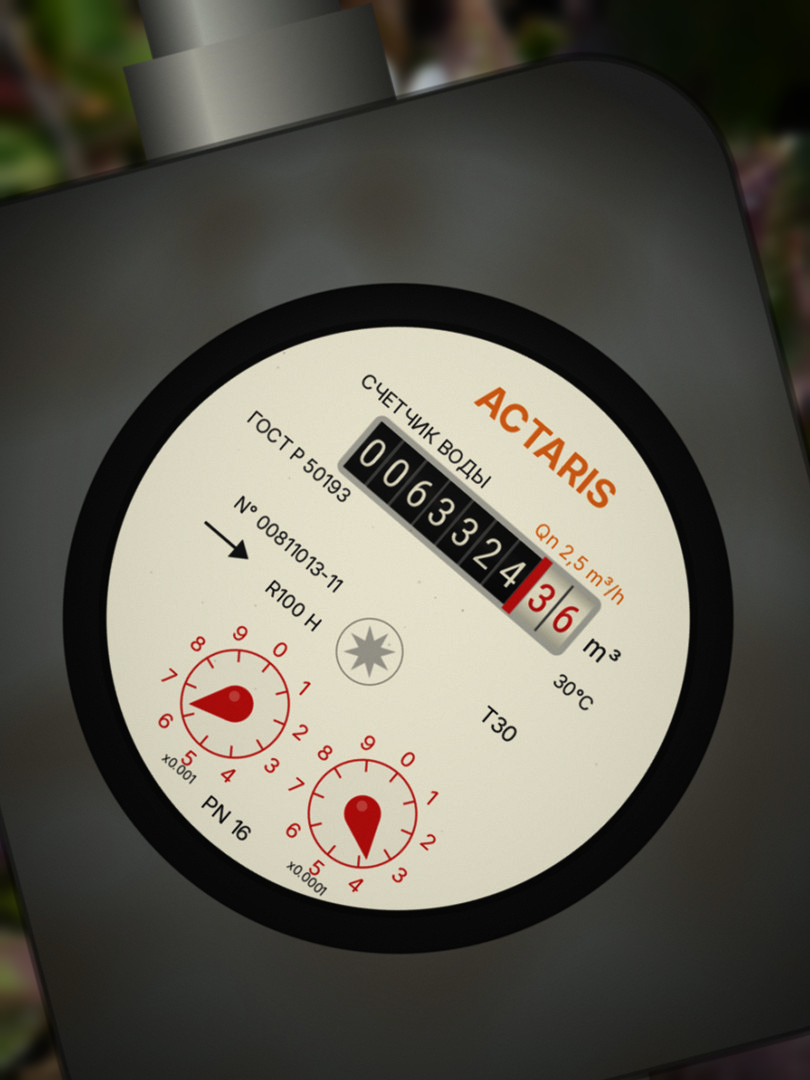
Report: 63324.3663 m³
